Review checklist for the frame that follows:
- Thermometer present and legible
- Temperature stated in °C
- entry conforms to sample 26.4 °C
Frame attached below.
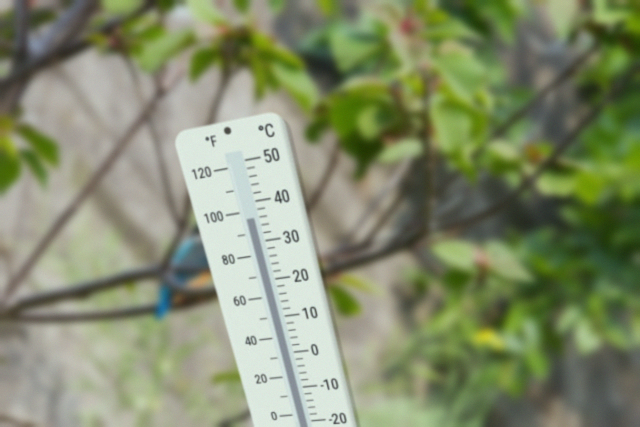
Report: 36 °C
